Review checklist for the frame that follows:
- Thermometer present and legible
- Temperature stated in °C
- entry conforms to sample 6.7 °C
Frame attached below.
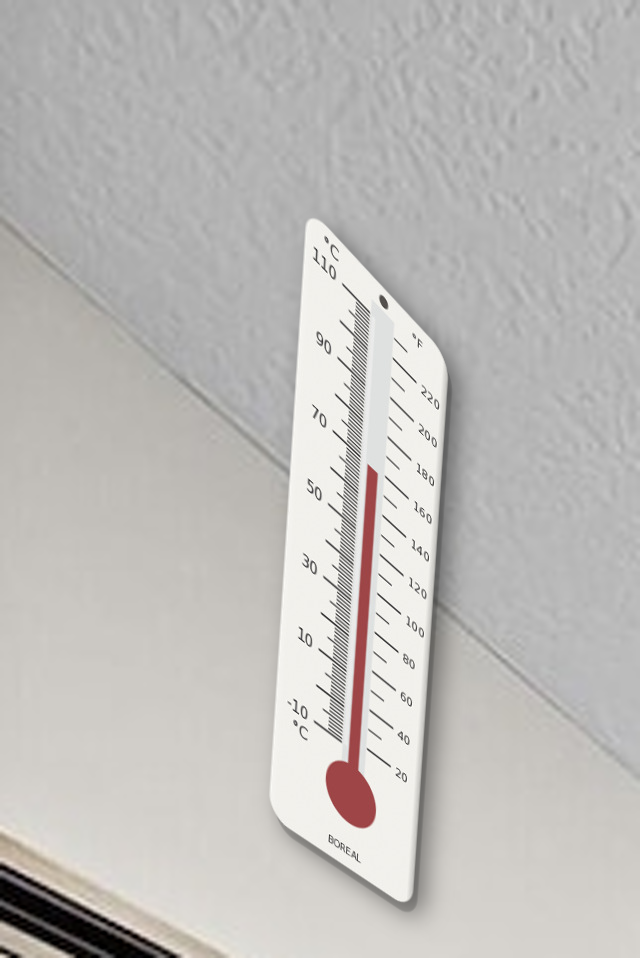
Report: 70 °C
